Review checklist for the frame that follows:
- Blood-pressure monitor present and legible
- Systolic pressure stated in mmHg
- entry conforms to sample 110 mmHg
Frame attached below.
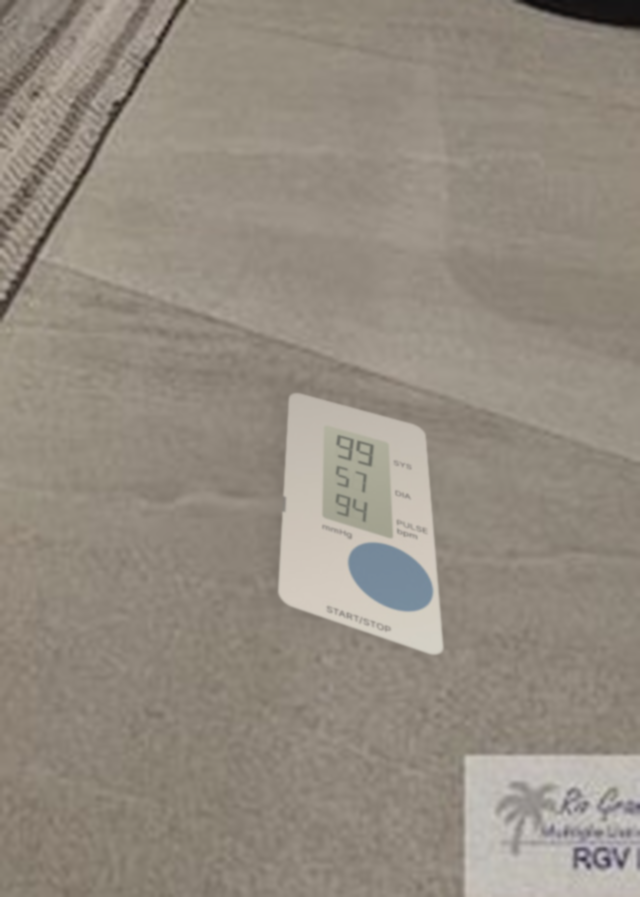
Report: 99 mmHg
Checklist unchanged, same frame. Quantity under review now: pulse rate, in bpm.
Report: 94 bpm
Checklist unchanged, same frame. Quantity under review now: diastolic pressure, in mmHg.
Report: 57 mmHg
